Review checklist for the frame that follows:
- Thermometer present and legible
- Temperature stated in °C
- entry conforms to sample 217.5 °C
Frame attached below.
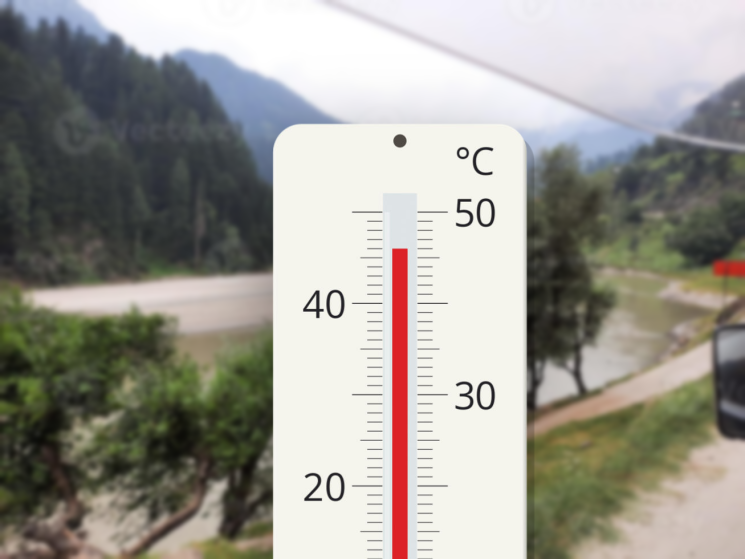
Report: 46 °C
